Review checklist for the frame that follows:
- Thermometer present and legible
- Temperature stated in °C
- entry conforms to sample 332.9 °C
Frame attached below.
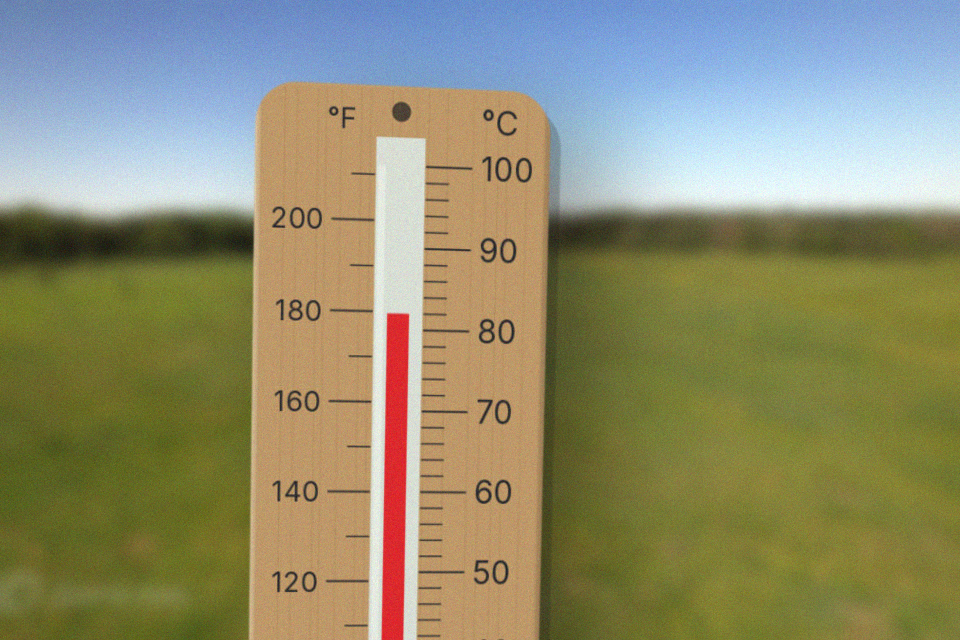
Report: 82 °C
